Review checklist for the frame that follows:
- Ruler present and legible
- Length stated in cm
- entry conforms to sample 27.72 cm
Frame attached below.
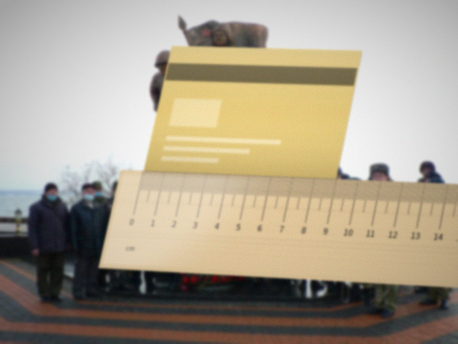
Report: 9 cm
